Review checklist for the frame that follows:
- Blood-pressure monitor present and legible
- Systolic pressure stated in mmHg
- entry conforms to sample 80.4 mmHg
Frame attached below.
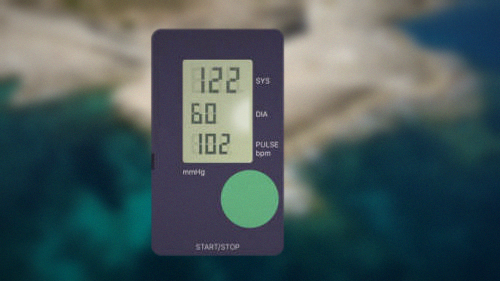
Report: 122 mmHg
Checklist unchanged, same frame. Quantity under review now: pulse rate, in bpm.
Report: 102 bpm
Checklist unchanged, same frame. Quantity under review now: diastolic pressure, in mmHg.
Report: 60 mmHg
